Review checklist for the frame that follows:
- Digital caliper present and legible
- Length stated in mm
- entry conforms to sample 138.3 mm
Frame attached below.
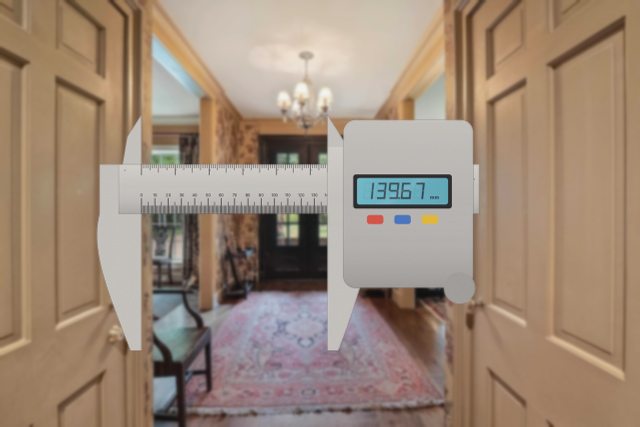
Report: 139.67 mm
